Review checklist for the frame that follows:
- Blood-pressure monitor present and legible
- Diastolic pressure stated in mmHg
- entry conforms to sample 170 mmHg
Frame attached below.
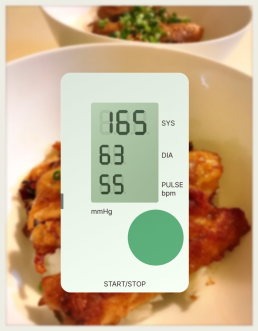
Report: 63 mmHg
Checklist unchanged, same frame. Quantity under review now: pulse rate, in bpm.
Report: 55 bpm
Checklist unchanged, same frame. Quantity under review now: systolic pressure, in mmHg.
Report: 165 mmHg
